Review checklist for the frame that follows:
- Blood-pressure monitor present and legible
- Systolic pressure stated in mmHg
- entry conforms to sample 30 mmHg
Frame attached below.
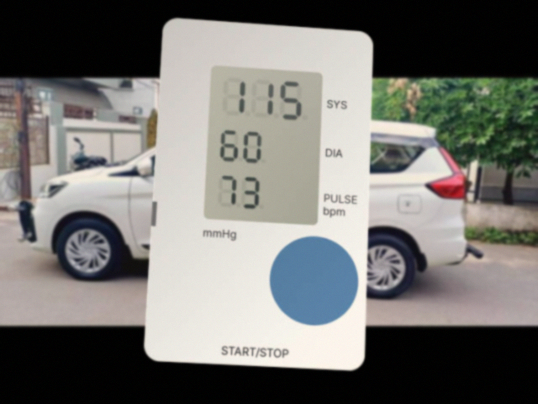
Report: 115 mmHg
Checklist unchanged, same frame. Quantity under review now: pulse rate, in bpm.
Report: 73 bpm
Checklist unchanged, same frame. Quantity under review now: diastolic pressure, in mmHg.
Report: 60 mmHg
